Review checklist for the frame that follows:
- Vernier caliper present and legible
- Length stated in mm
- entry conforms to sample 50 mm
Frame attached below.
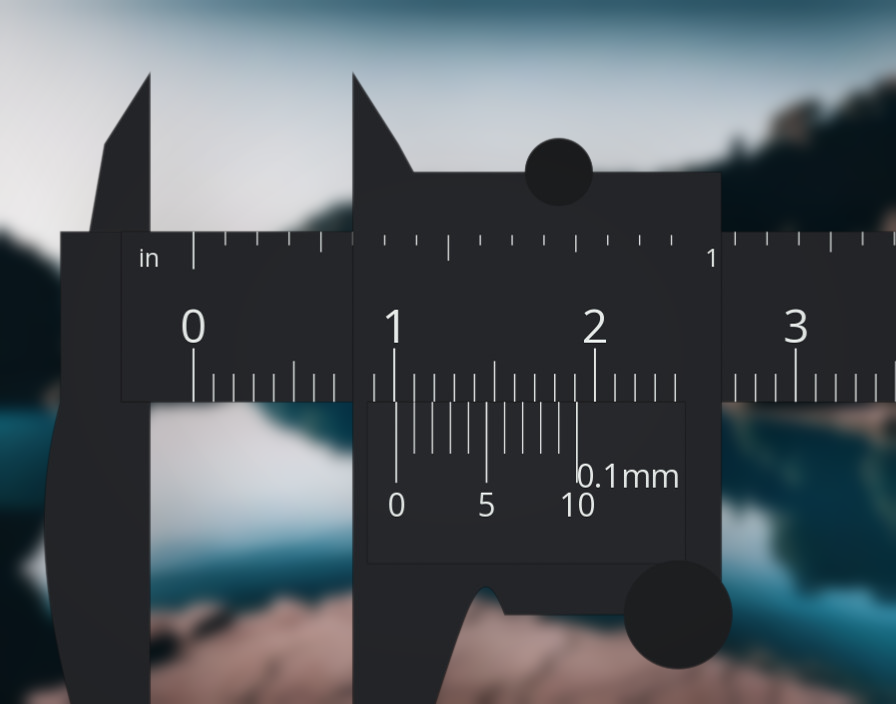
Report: 10.1 mm
